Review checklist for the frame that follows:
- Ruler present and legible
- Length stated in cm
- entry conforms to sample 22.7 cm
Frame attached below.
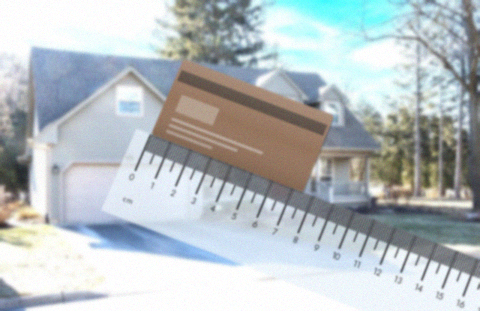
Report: 7.5 cm
